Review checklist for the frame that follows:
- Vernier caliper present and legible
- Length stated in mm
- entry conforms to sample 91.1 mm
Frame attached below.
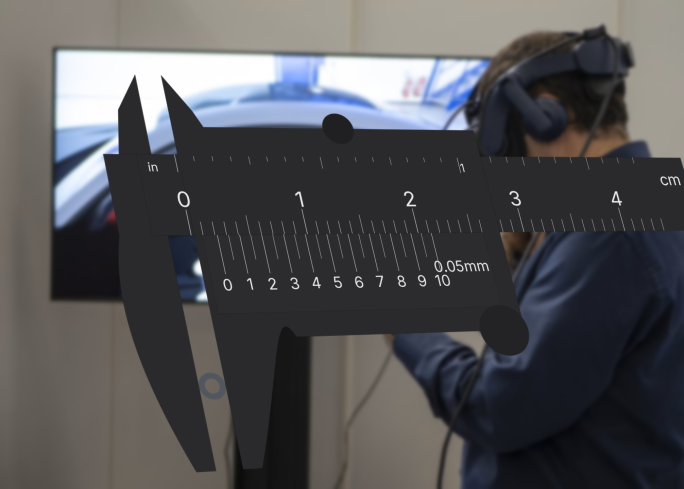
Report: 2.2 mm
